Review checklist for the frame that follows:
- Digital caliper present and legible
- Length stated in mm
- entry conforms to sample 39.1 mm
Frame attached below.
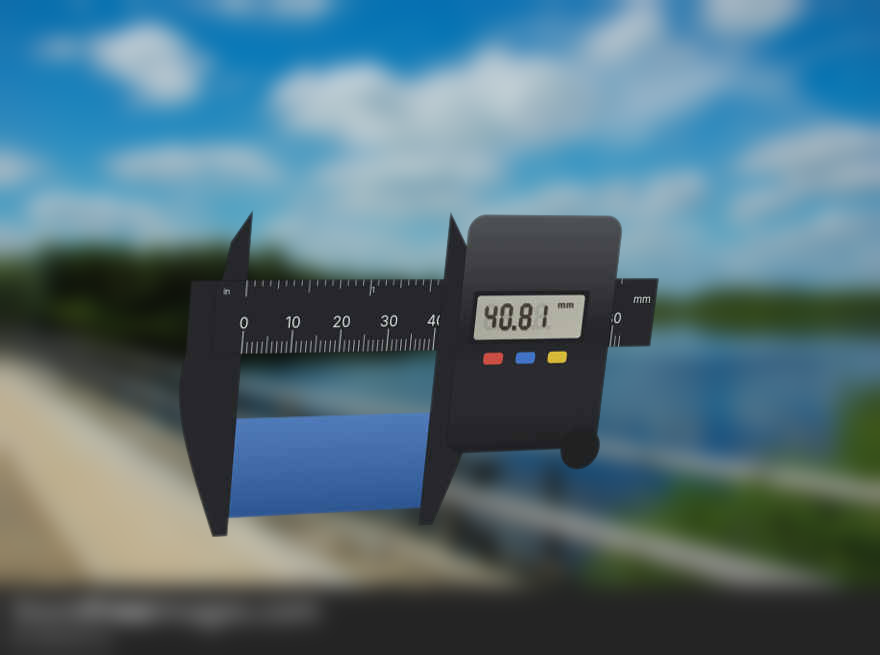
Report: 40.81 mm
